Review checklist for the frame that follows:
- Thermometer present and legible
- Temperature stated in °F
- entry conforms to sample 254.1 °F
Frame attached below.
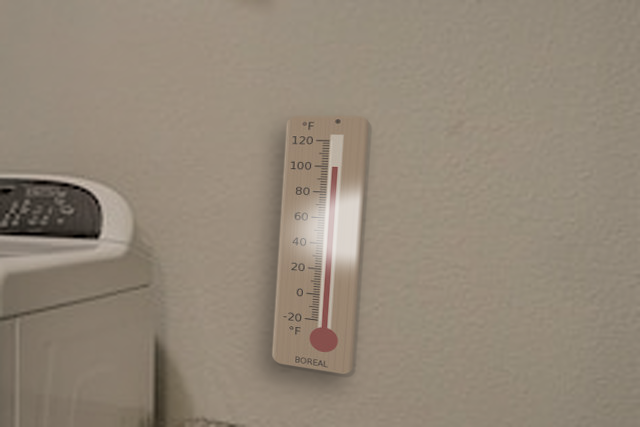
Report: 100 °F
